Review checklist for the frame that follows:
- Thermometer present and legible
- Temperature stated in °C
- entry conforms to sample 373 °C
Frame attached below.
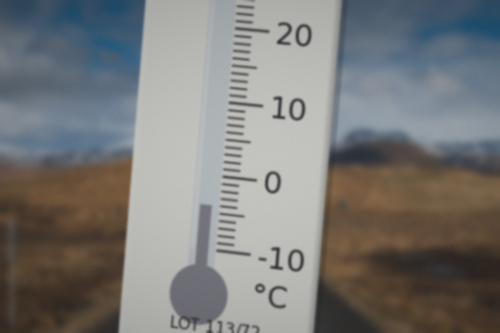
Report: -4 °C
